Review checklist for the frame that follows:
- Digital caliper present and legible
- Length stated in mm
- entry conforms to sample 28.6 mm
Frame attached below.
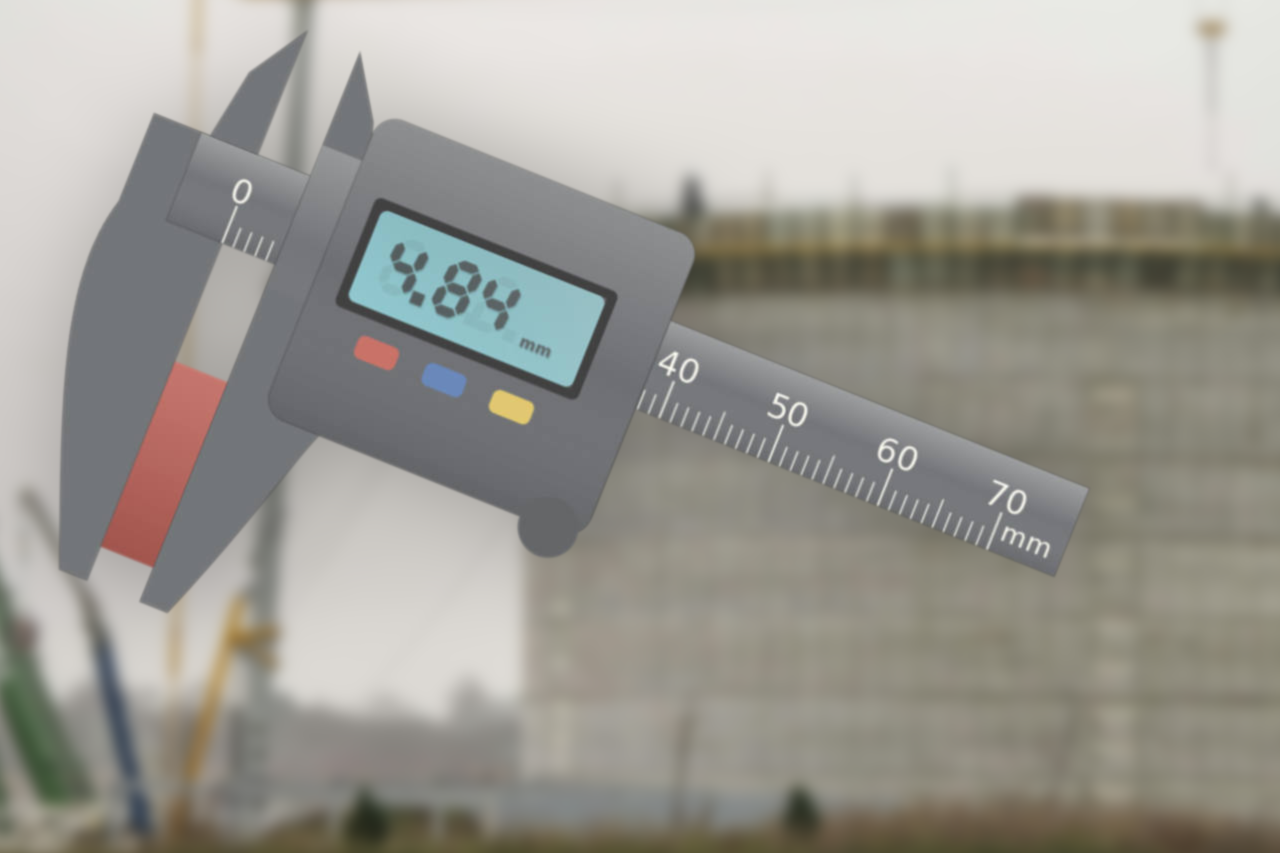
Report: 4.84 mm
